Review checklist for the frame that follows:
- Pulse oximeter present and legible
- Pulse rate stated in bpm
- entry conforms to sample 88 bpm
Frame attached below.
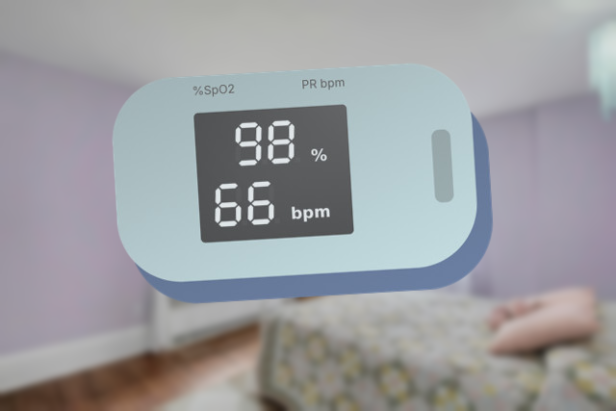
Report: 66 bpm
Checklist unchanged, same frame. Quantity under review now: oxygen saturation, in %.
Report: 98 %
